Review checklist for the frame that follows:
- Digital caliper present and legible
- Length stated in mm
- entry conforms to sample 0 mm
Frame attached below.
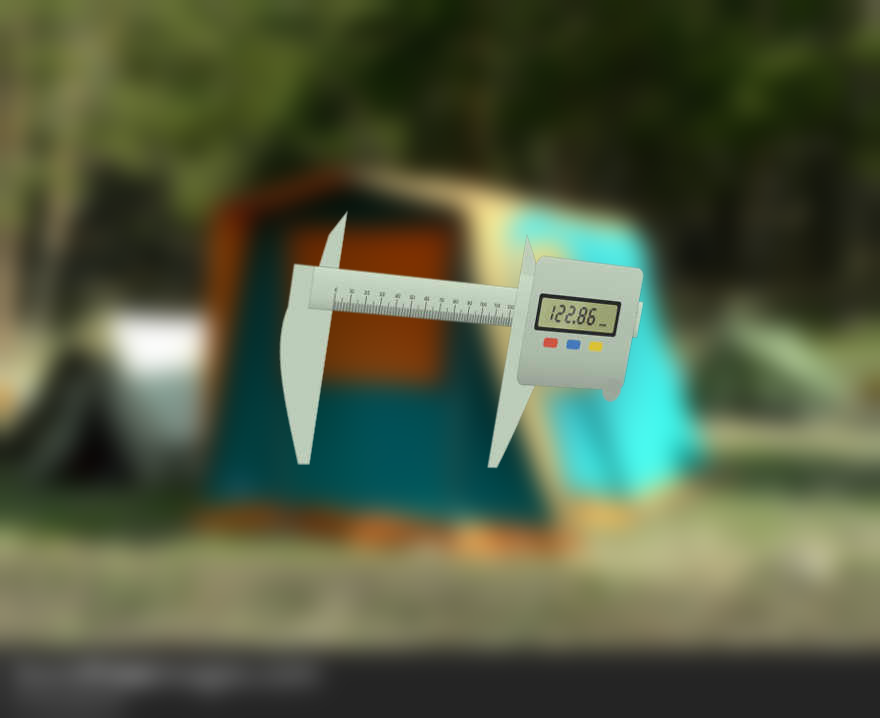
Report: 122.86 mm
